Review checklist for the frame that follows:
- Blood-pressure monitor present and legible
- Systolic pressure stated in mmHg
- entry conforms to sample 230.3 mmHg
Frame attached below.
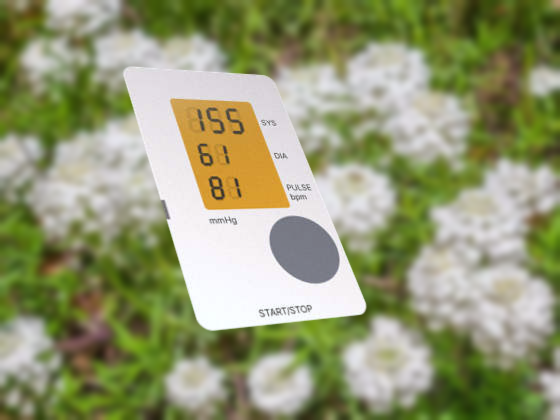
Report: 155 mmHg
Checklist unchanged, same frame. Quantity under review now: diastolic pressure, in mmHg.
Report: 61 mmHg
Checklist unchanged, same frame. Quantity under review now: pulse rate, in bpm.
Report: 81 bpm
